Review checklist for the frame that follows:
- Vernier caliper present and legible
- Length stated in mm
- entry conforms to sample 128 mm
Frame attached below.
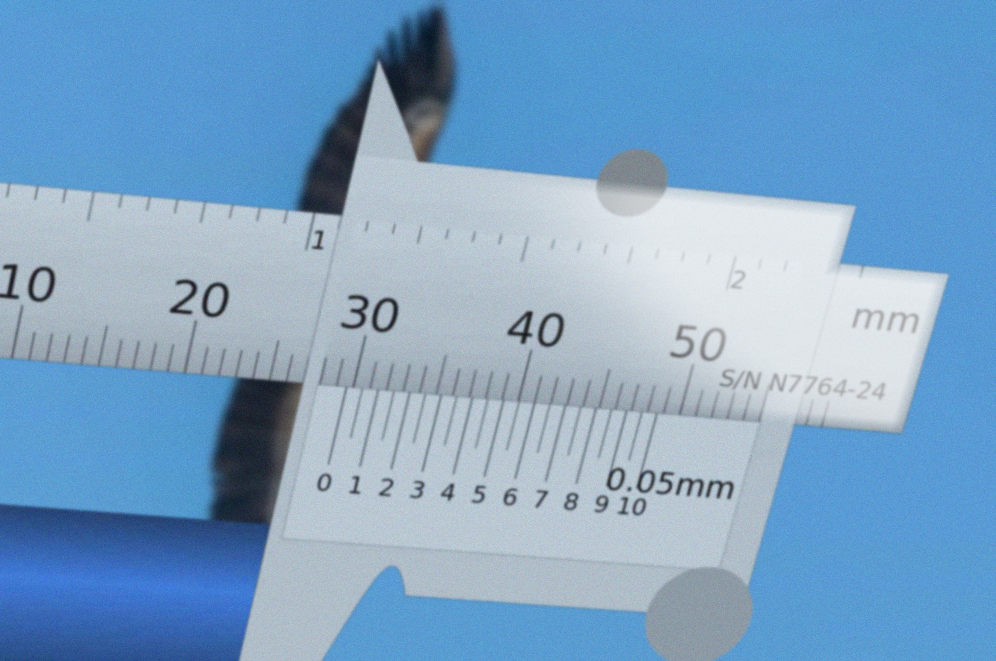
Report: 29.6 mm
